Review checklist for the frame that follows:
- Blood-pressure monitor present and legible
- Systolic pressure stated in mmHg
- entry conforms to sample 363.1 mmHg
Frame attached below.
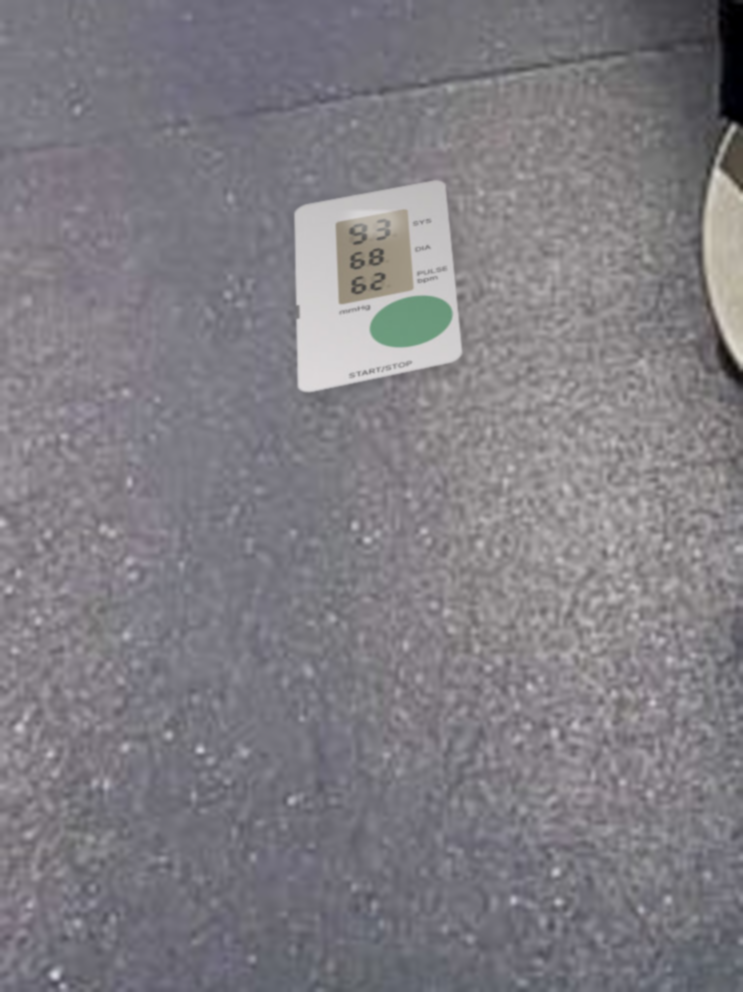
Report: 93 mmHg
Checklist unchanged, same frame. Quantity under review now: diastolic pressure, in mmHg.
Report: 68 mmHg
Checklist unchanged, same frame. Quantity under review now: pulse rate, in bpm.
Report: 62 bpm
